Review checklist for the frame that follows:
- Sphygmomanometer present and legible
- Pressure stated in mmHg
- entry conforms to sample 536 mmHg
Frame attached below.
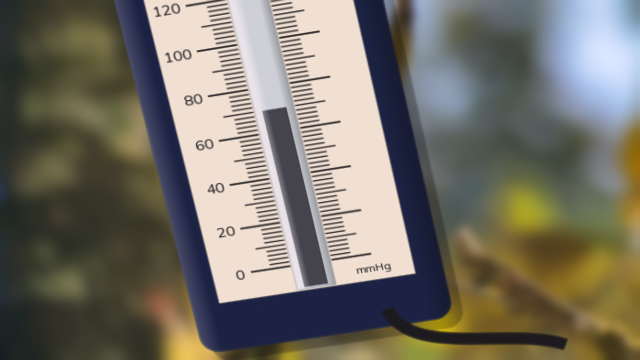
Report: 70 mmHg
